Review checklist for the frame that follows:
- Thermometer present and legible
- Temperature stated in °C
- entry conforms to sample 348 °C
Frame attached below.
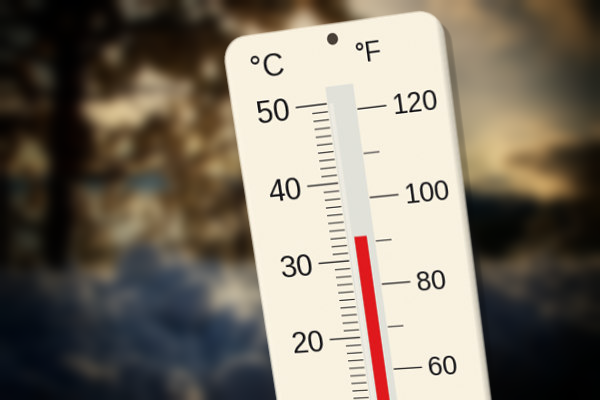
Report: 33 °C
